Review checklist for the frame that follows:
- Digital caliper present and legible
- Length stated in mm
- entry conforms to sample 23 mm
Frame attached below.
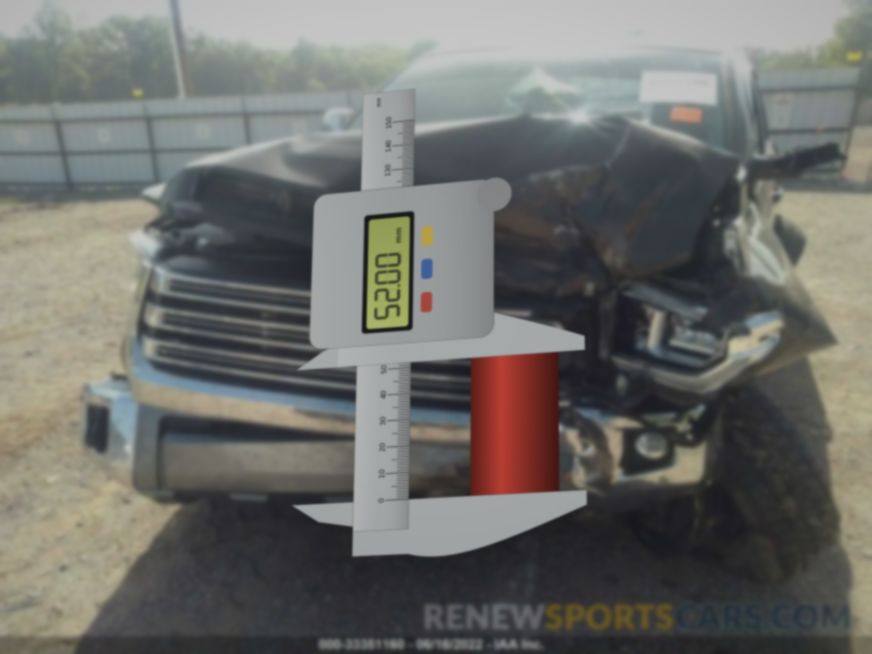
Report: 52.00 mm
